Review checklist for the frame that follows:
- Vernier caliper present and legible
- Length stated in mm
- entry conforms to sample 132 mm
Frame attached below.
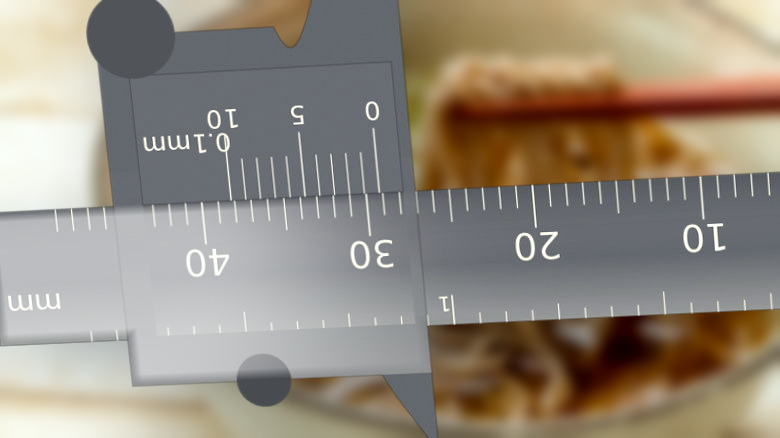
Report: 29.2 mm
